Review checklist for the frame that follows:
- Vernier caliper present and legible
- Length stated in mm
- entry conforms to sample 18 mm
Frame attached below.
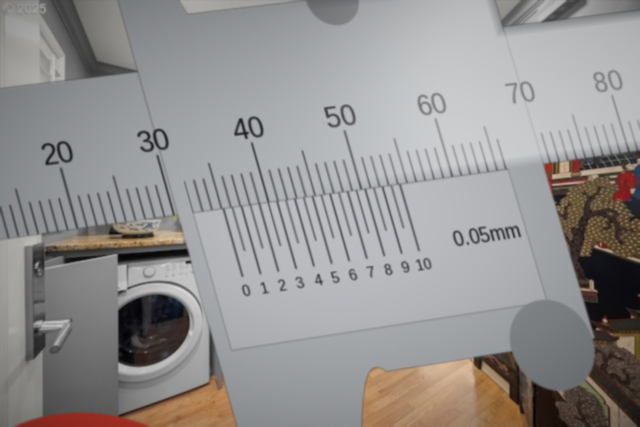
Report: 35.2 mm
